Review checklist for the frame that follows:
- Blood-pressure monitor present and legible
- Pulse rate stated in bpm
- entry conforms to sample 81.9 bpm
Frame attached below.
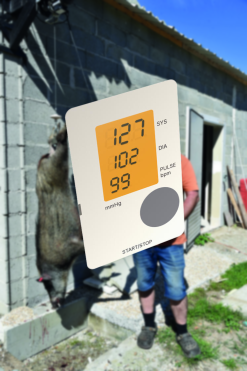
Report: 99 bpm
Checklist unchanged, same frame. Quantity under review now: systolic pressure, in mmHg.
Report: 127 mmHg
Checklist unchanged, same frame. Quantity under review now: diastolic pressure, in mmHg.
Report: 102 mmHg
